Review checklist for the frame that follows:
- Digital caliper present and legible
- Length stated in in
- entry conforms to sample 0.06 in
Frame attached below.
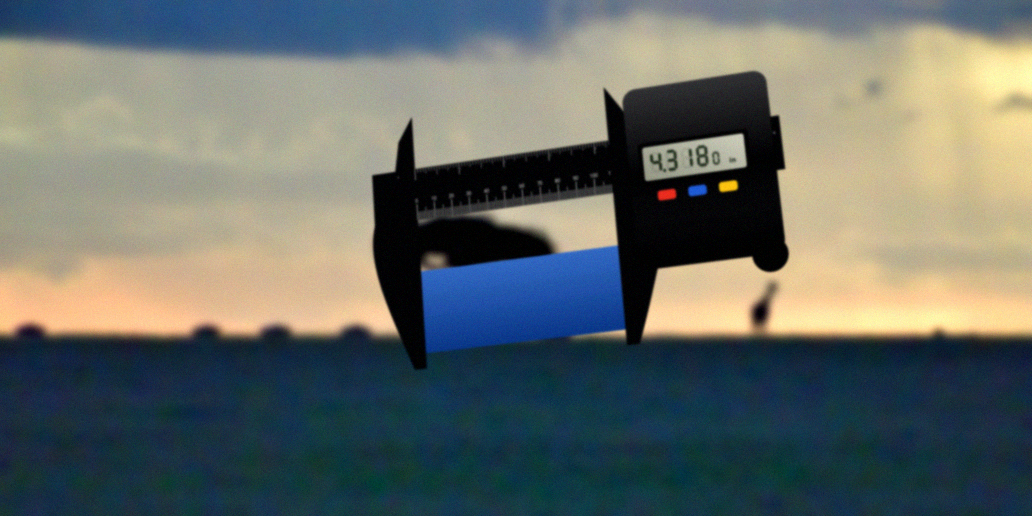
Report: 4.3180 in
